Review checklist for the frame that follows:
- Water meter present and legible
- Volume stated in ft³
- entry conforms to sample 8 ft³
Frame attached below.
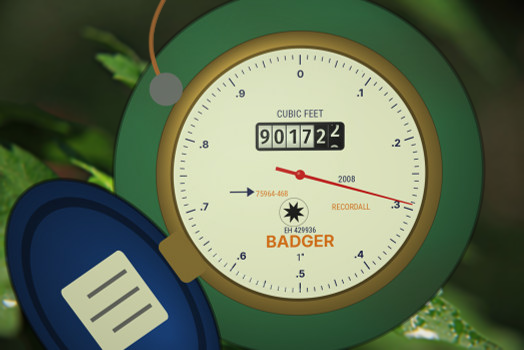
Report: 901722.29 ft³
